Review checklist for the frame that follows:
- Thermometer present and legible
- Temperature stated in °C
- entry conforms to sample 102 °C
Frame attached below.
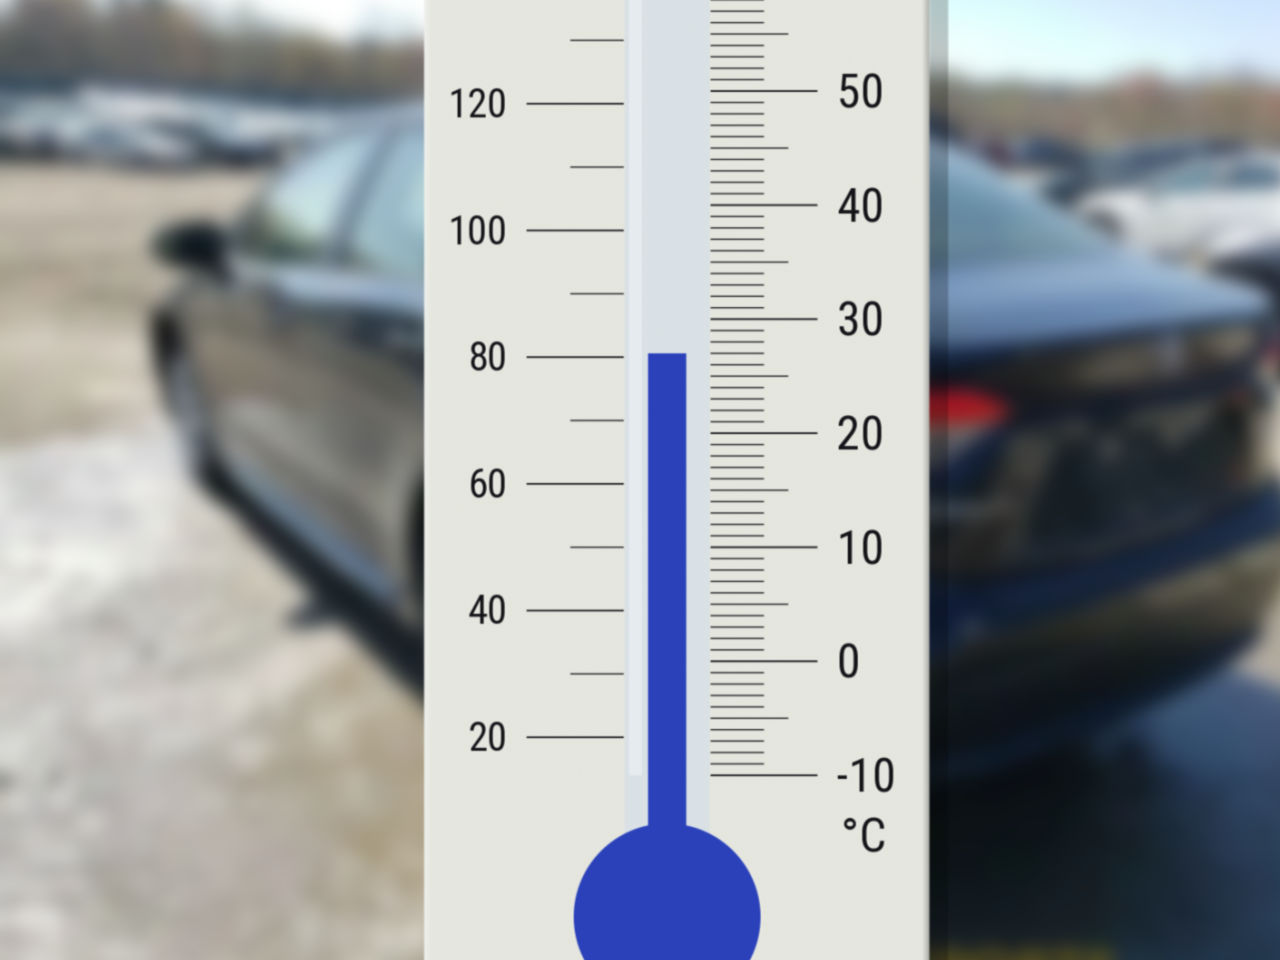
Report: 27 °C
